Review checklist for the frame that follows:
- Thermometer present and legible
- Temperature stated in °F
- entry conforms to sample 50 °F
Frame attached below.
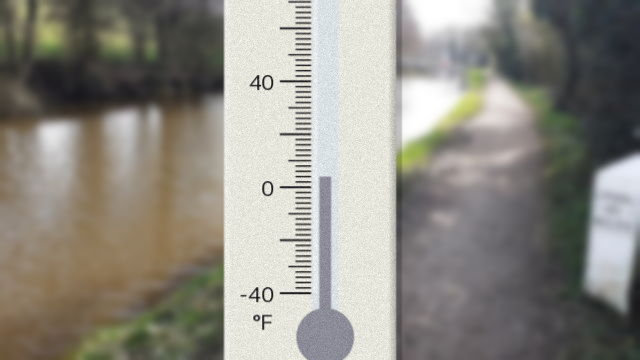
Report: 4 °F
